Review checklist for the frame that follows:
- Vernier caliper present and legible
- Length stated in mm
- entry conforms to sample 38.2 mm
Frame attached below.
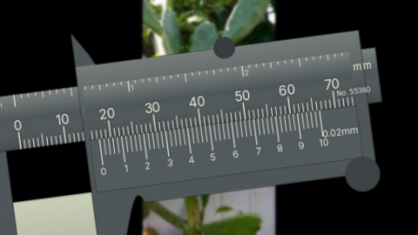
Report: 17.5 mm
